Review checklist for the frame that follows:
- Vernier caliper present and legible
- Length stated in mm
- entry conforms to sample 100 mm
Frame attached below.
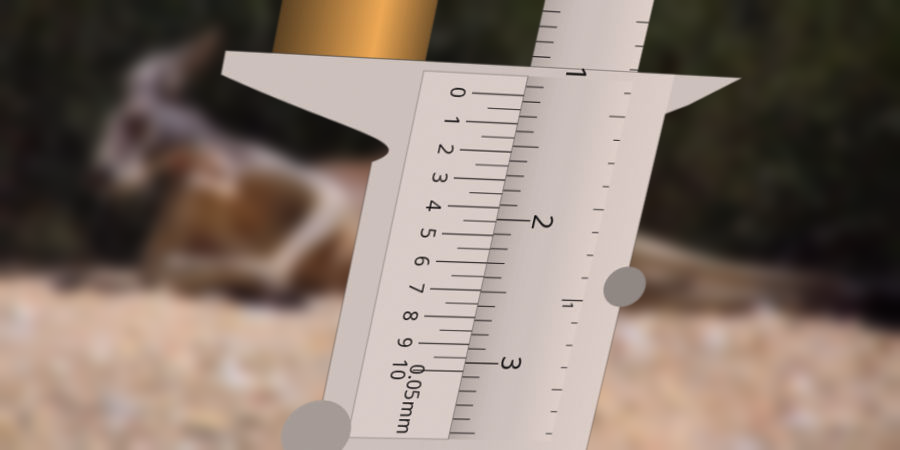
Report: 11.6 mm
